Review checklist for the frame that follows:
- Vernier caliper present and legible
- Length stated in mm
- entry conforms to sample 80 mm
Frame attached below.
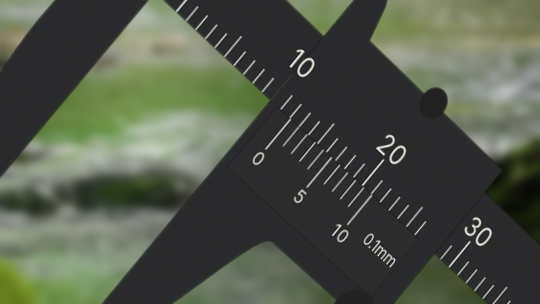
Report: 12.1 mm
